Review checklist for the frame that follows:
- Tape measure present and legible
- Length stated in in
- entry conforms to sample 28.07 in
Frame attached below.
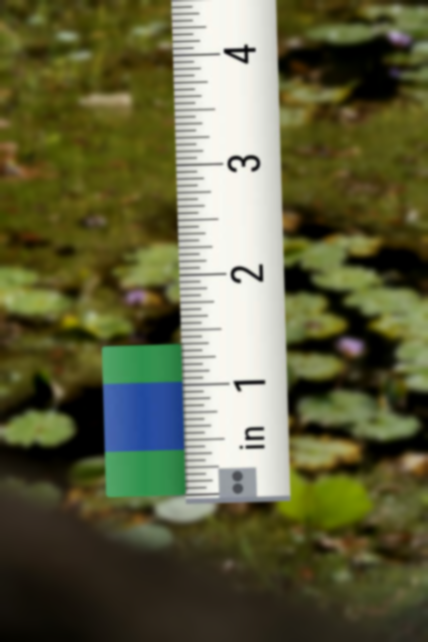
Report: 1.375 in
